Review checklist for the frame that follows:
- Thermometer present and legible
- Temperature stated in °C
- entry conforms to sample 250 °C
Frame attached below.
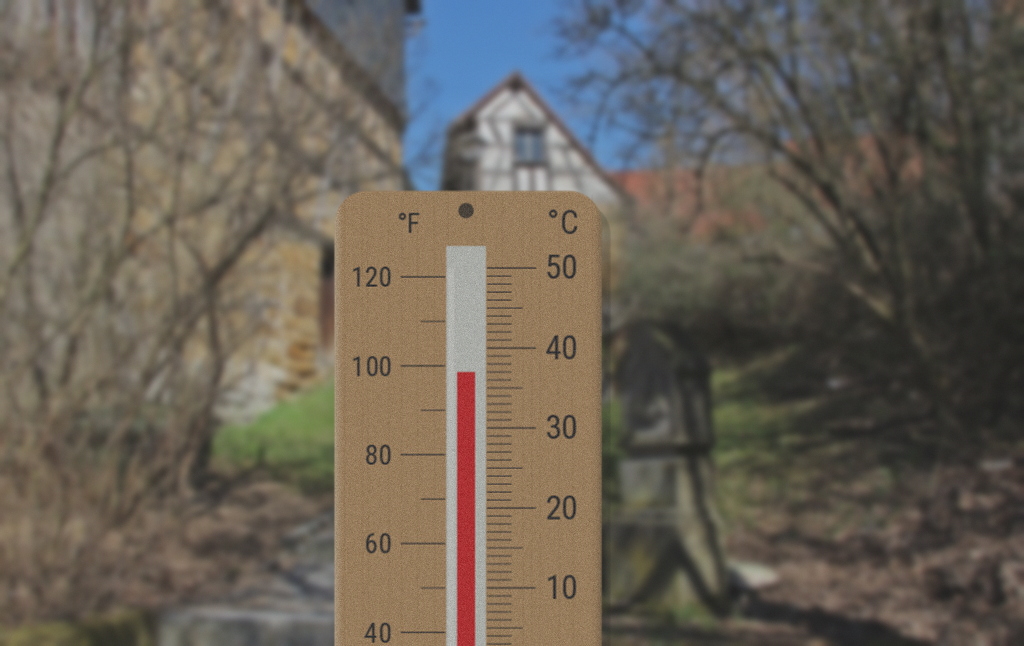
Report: 37 °C
